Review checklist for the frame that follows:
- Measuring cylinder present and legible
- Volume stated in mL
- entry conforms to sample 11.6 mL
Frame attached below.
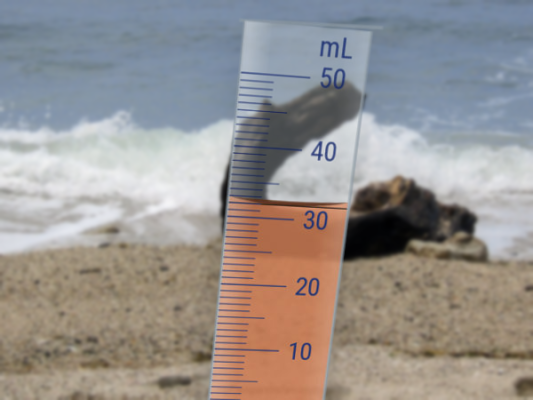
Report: 32 mL
